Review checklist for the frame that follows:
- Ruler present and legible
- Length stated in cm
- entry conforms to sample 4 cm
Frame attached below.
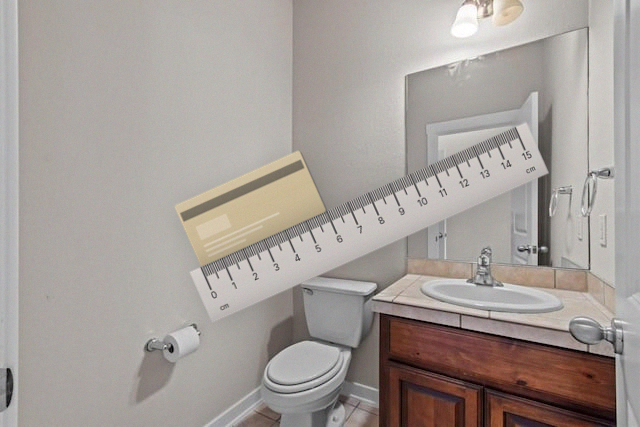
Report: 6 cm
